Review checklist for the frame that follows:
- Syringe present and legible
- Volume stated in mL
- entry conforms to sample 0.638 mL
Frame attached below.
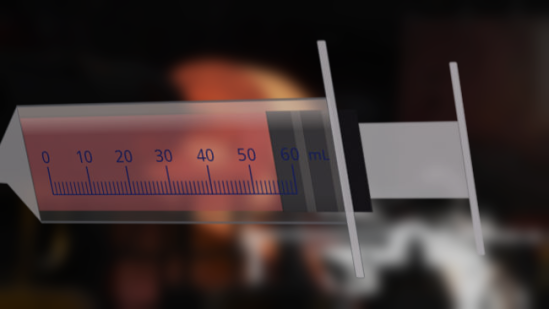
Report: 56 mL
